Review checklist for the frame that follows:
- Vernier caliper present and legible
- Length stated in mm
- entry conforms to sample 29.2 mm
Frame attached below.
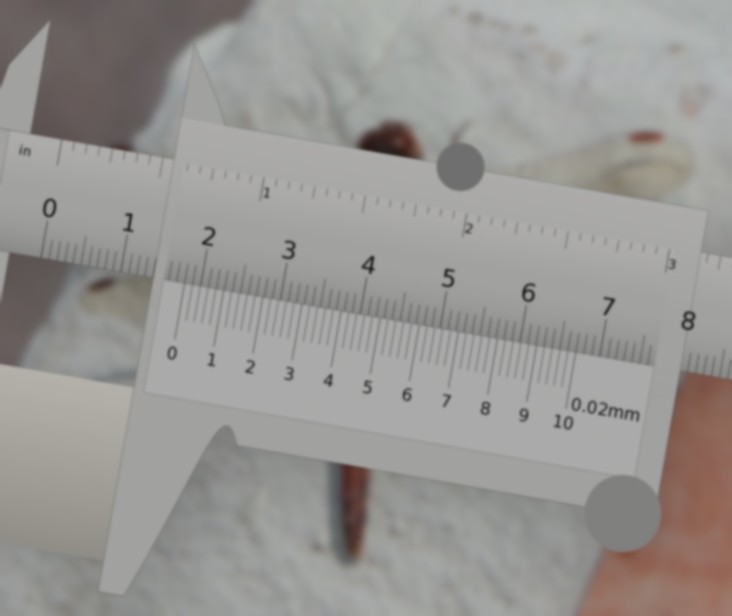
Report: 18.0 mm
